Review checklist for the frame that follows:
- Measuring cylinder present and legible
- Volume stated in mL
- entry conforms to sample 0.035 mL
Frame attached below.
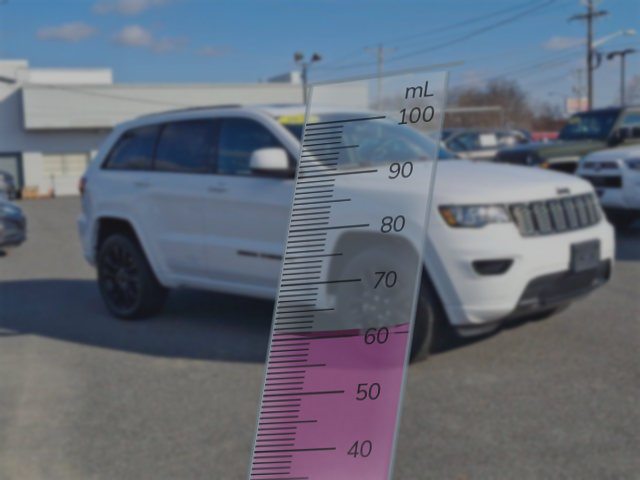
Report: 60 mL
